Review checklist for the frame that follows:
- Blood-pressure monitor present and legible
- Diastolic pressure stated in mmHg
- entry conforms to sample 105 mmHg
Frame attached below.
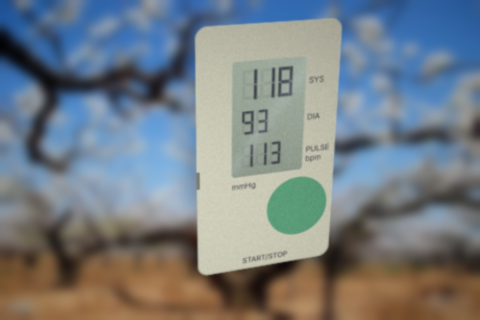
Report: 93 mmHg
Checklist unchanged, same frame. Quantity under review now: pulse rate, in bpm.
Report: 113 bpm
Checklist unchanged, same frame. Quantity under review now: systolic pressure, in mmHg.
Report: 118 mmHg
